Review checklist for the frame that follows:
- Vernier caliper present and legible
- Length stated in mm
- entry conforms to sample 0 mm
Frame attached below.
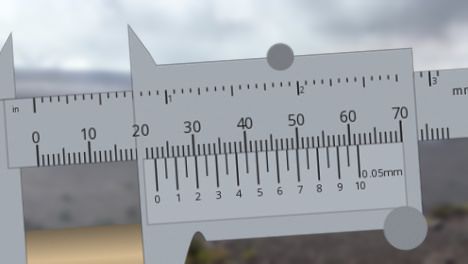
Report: 22.5 mm
